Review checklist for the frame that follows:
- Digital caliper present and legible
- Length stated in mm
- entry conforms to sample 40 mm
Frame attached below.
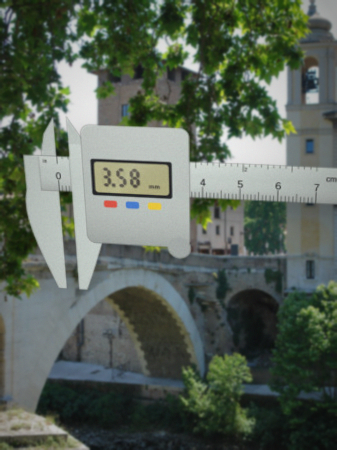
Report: 3.58 mm
